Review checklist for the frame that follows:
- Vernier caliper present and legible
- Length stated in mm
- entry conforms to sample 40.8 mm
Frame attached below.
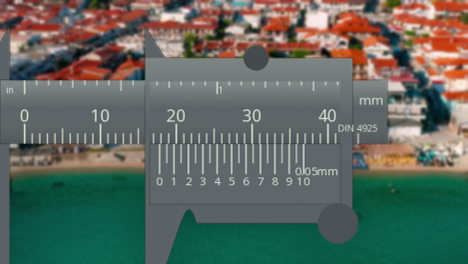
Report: 17.8 mm
